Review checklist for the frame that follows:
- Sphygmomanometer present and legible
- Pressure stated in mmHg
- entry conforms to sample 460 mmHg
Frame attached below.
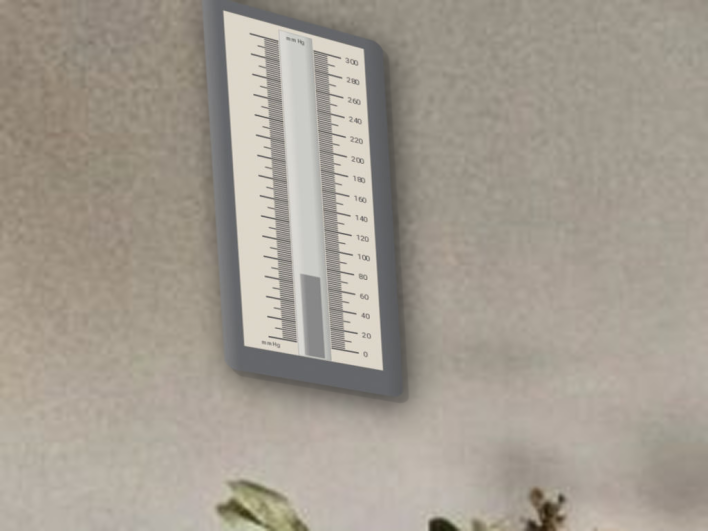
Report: 70 mmHg
